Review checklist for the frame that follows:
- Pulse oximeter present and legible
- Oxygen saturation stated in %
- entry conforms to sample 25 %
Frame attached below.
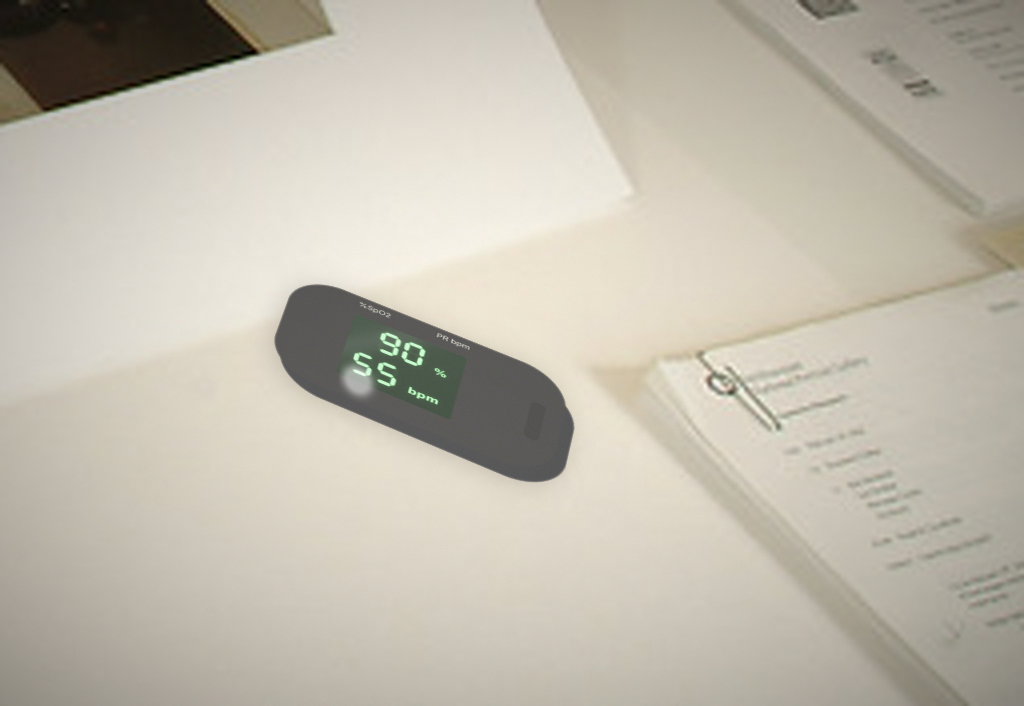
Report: 90 %
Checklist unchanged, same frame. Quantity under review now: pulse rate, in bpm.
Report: 55 bpm
